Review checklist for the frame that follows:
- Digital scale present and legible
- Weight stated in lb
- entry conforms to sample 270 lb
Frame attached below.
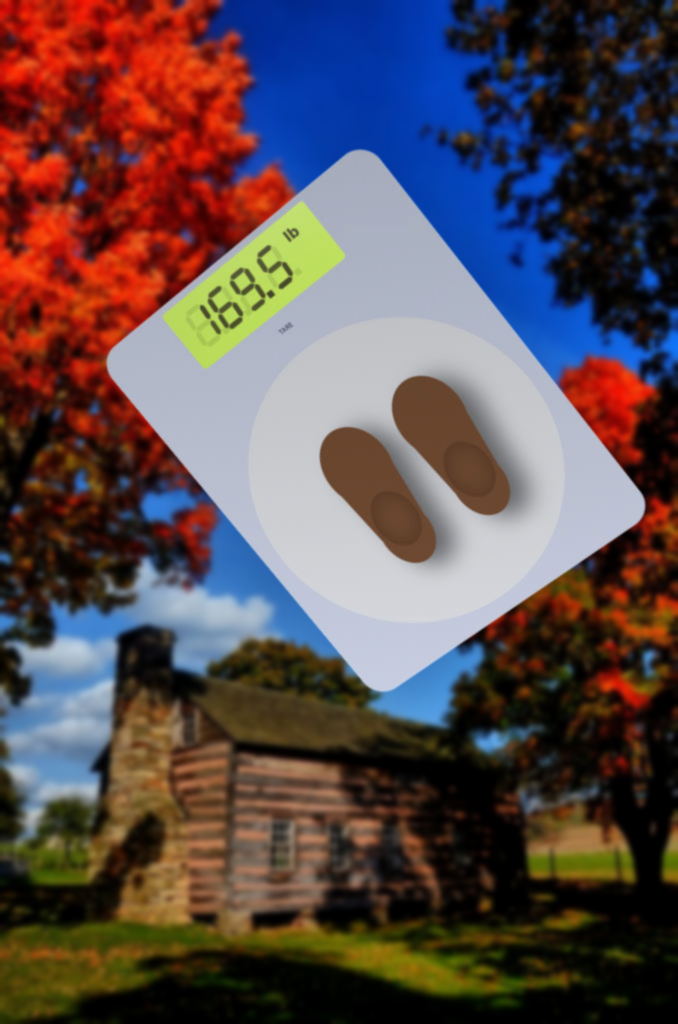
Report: 169.5 lb
